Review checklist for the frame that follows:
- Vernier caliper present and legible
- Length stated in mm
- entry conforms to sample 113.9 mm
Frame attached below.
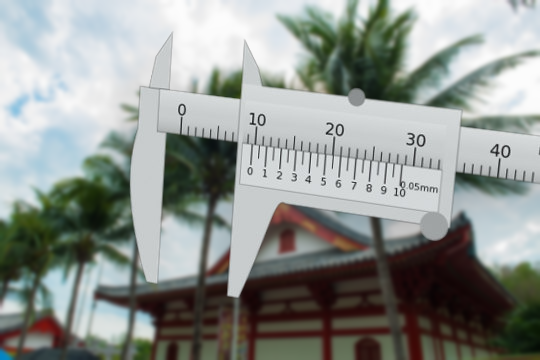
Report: 9.6 mm
